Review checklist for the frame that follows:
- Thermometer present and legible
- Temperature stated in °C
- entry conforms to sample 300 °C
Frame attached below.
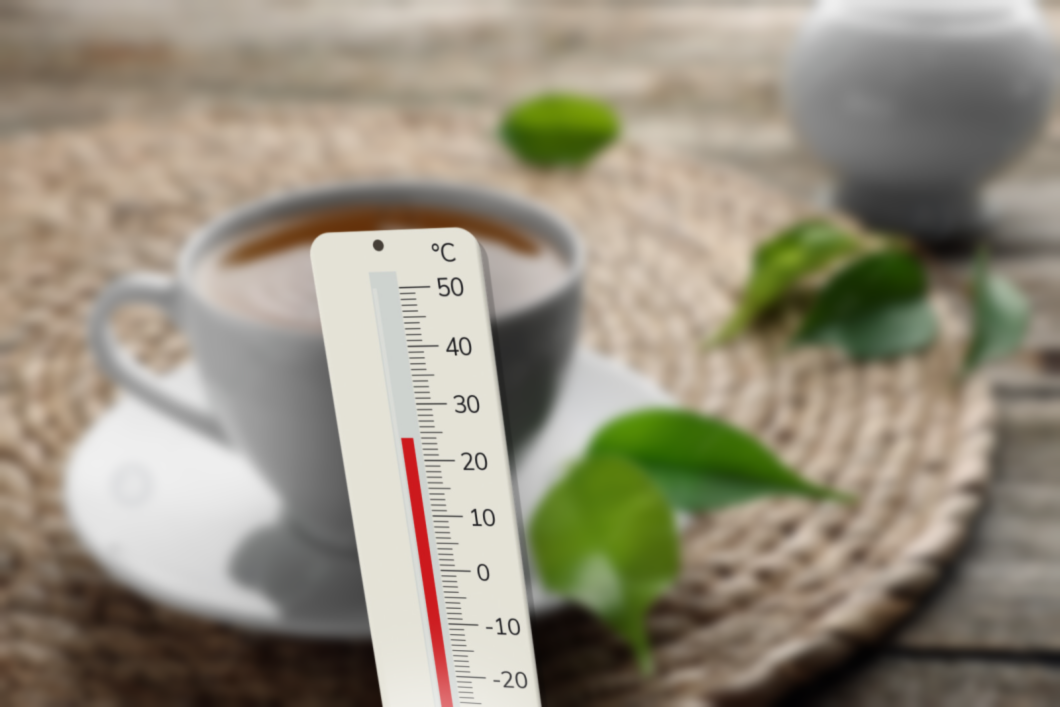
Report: 24 °C
